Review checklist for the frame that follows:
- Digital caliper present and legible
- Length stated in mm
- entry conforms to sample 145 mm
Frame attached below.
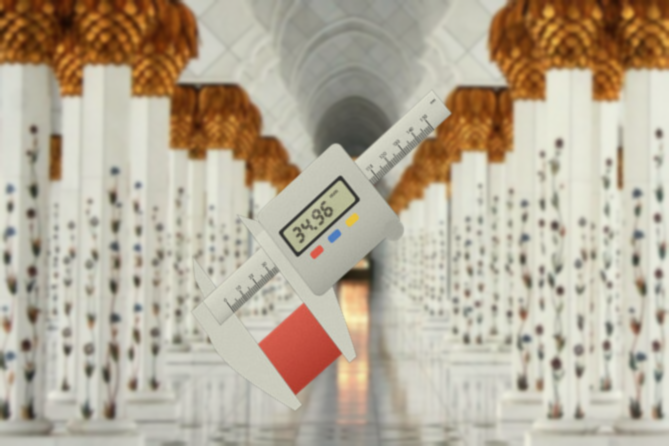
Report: 34.96 mm
